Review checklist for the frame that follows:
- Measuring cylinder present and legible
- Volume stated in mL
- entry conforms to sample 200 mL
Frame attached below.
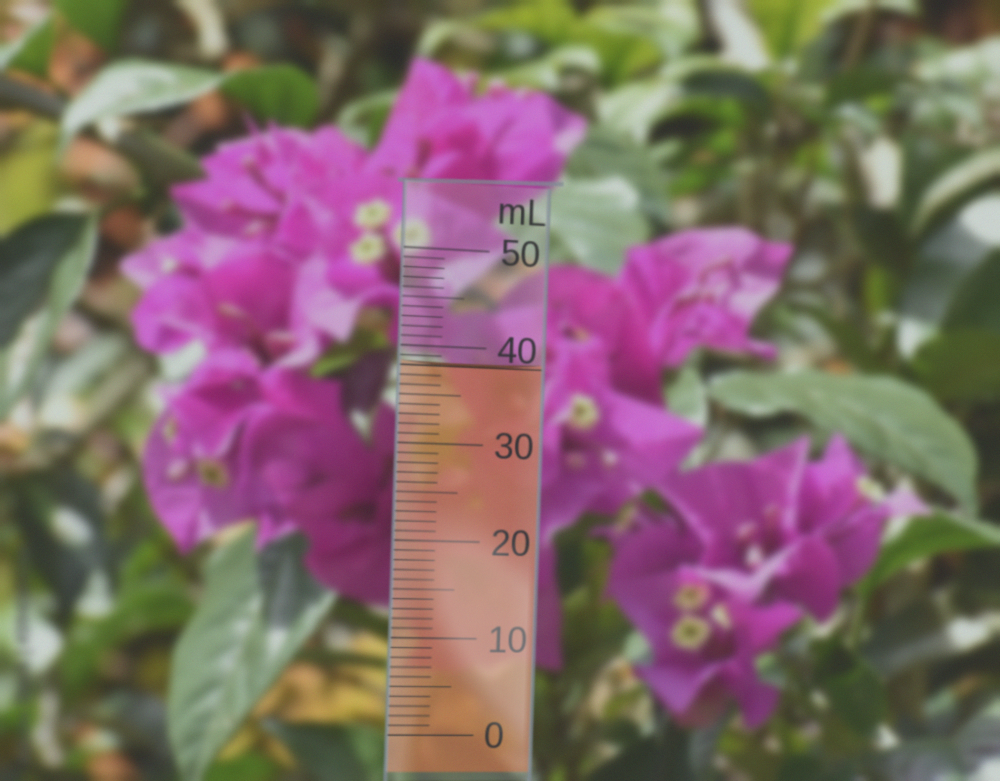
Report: 38 mL
